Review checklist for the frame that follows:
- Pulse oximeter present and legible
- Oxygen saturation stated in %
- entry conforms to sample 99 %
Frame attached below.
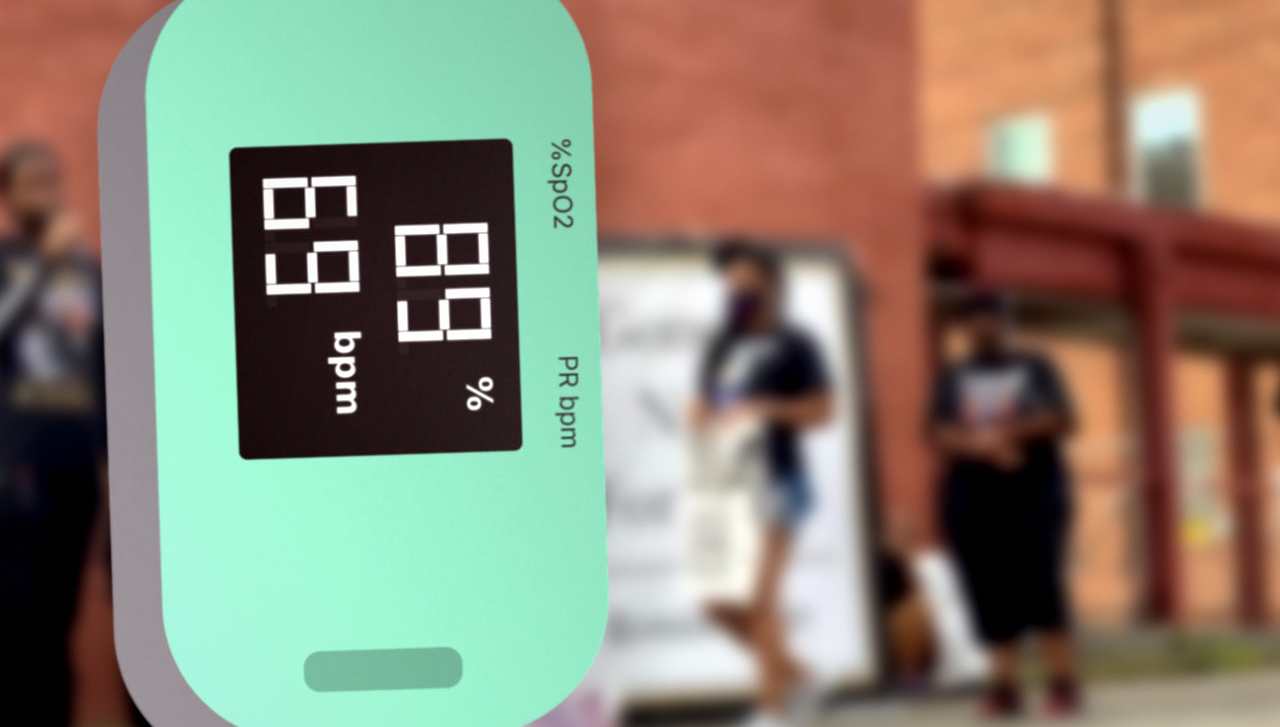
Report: 89 %
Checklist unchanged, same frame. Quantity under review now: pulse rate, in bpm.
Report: 69 bpm
